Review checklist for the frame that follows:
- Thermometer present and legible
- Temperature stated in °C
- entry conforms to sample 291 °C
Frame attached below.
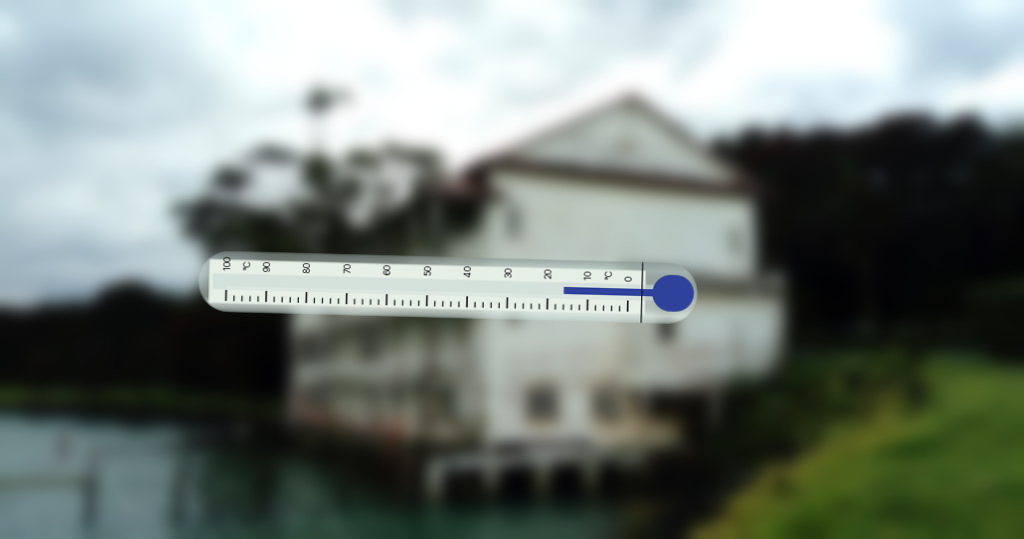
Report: 16 °C
